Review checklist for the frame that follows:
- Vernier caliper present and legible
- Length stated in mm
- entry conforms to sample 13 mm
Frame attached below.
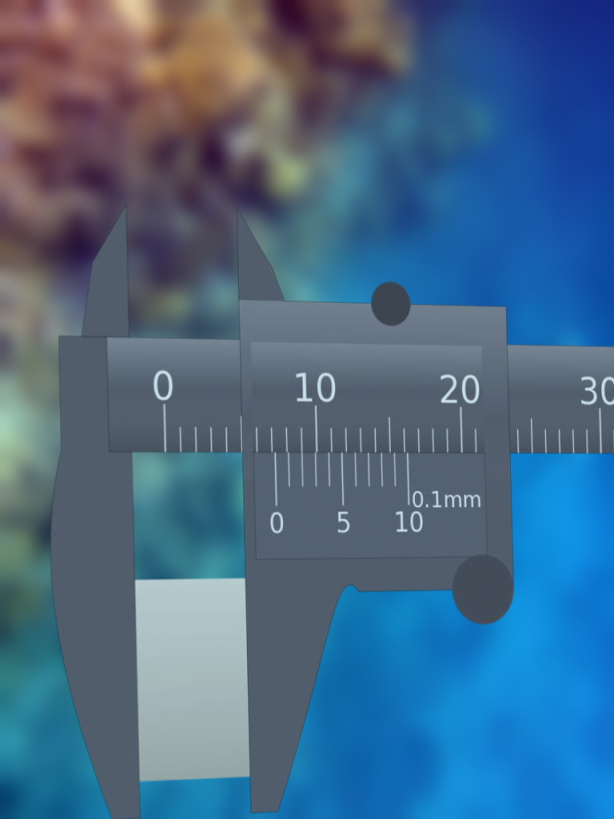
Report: 7.2 mm
